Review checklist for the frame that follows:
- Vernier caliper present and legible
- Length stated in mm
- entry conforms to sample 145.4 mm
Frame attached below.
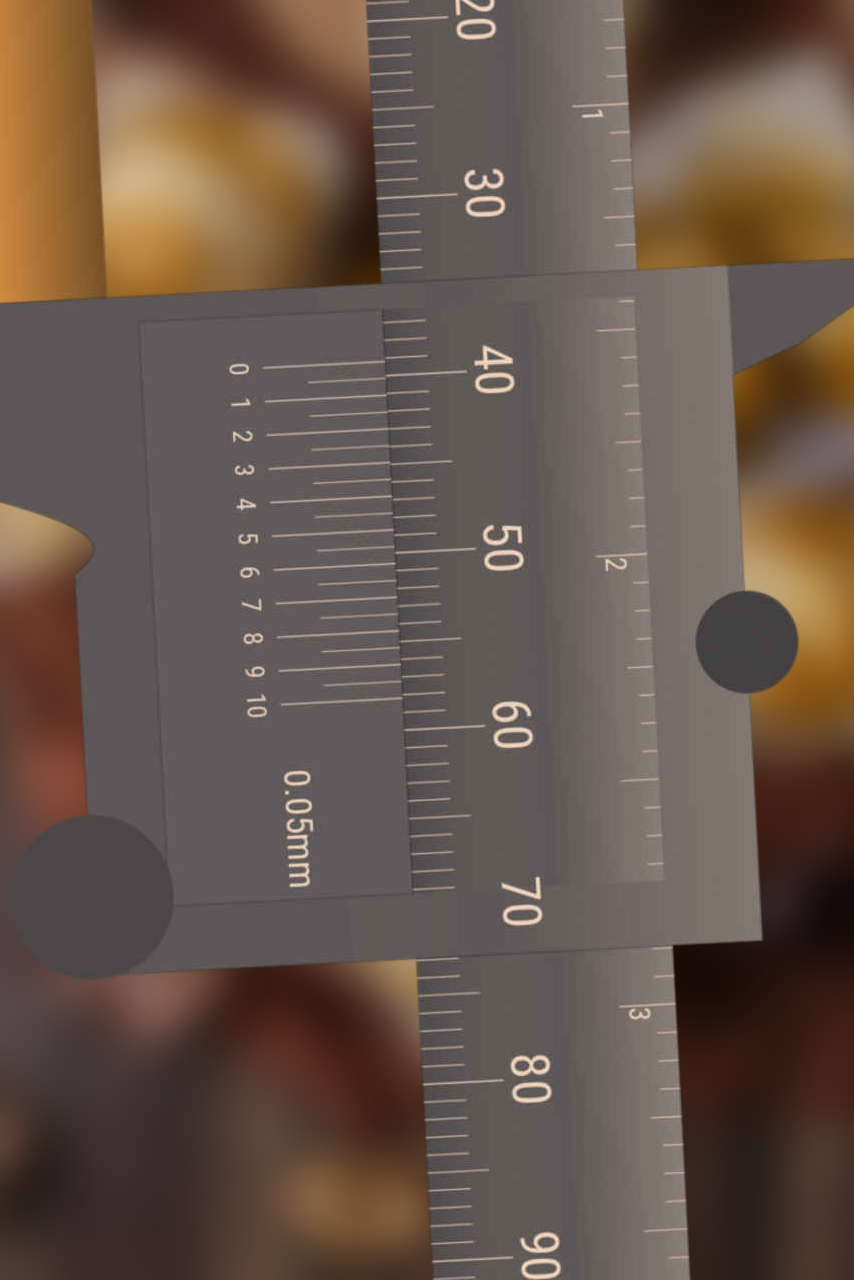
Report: 39.2 mm
